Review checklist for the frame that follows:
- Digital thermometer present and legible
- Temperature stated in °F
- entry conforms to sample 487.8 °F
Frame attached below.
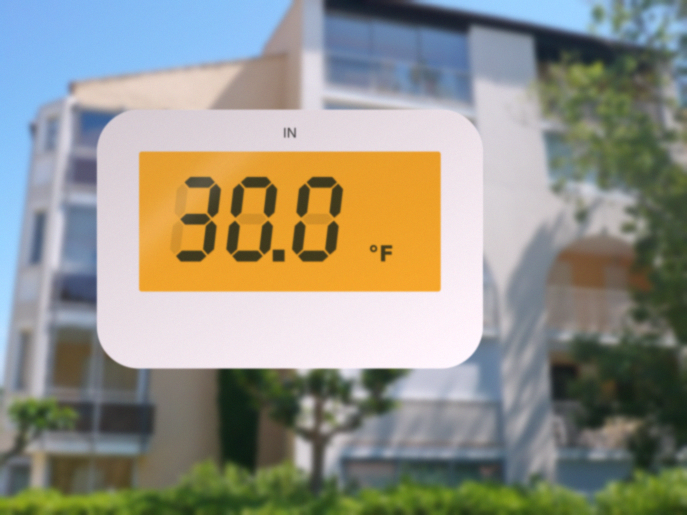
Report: 30.0 °F
